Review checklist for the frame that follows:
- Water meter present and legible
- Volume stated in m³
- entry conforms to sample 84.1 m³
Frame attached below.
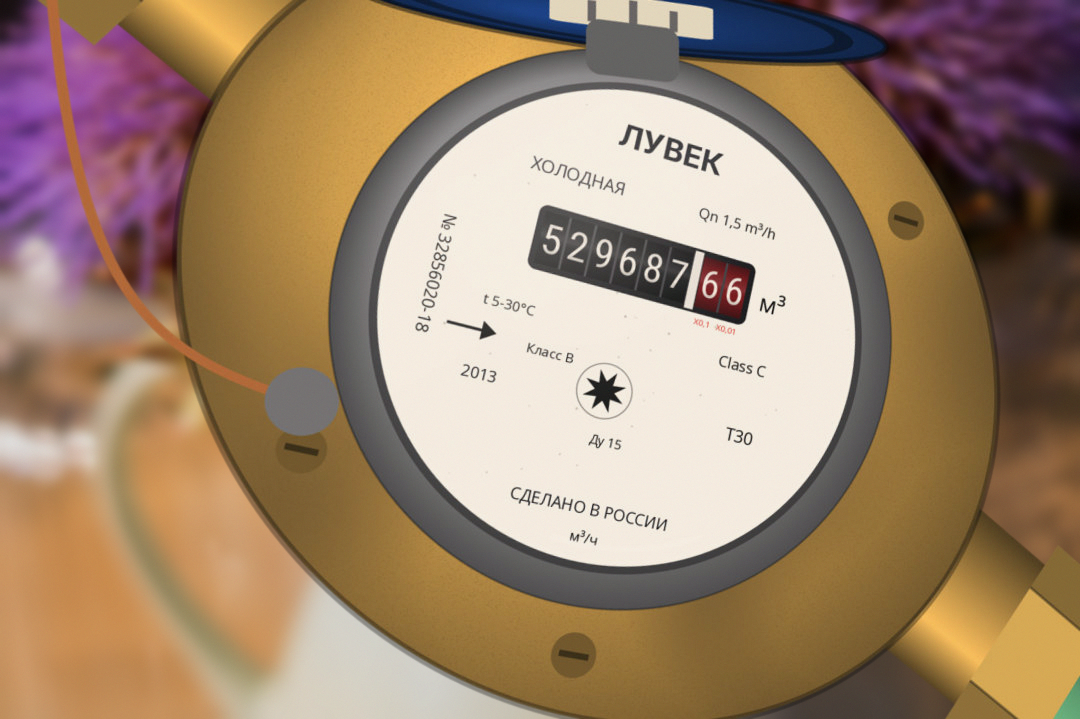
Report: 529687.66 m³
